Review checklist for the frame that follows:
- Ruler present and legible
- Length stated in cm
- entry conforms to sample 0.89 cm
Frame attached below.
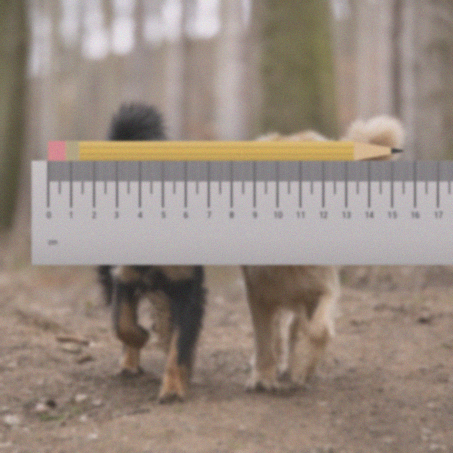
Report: 15.5 cm
